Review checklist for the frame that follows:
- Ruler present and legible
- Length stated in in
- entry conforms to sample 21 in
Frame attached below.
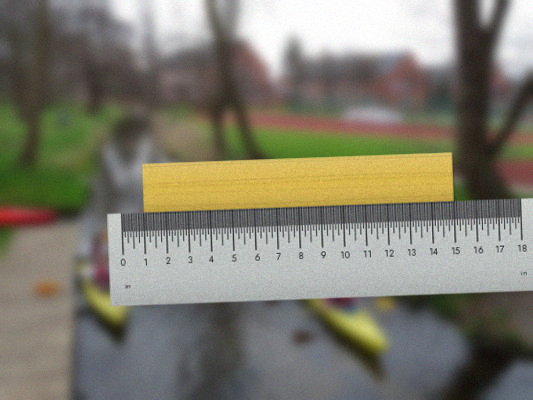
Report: 14 in
